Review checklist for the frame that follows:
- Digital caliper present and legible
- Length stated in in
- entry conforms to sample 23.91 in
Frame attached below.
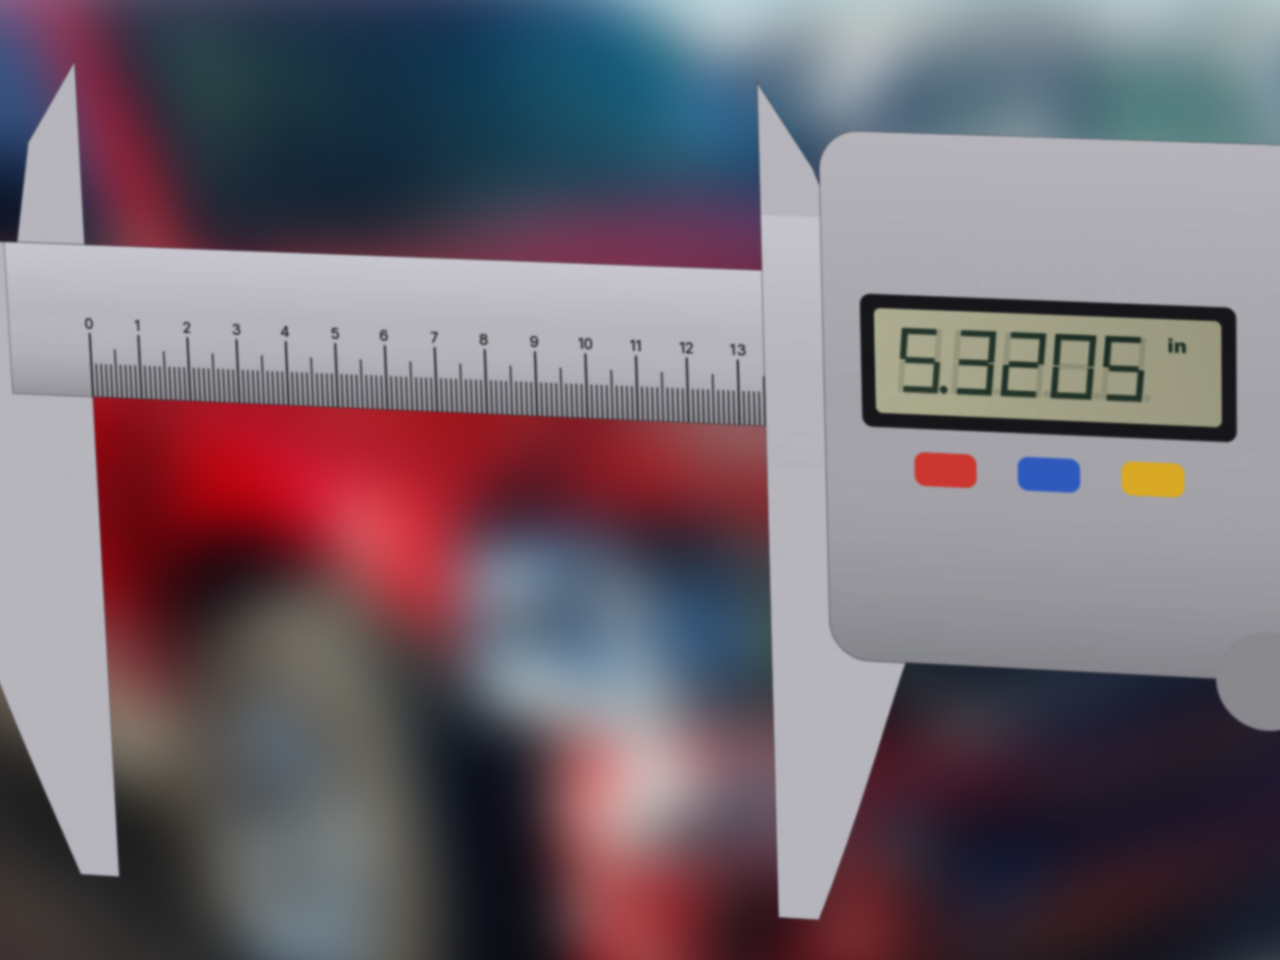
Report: 5.3205 in
